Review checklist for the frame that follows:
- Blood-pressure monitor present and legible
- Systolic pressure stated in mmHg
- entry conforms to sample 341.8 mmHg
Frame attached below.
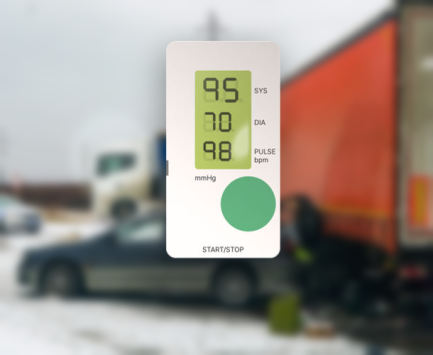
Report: 95 mmHg
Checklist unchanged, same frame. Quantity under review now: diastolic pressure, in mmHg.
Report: 70 mmHg
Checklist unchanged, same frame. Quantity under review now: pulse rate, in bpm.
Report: 98 bpm
